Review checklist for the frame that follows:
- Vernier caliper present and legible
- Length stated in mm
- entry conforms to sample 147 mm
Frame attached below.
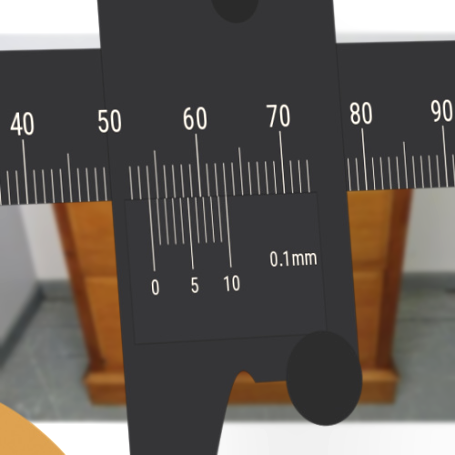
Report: 54.0 mm
